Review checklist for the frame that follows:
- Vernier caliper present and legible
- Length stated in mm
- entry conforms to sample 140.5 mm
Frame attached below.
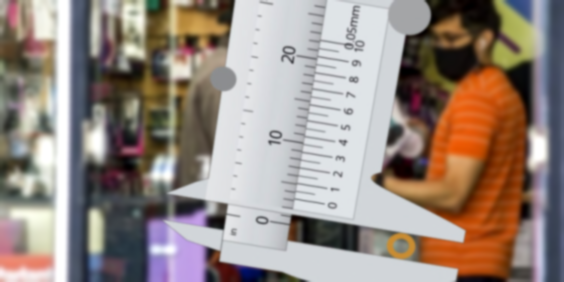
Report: 3.2 mm
